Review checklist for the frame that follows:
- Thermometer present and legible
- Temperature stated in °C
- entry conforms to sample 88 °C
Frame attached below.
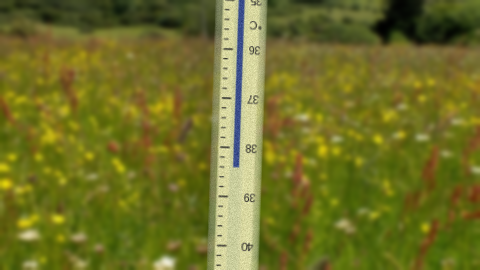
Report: 38.4 °C
